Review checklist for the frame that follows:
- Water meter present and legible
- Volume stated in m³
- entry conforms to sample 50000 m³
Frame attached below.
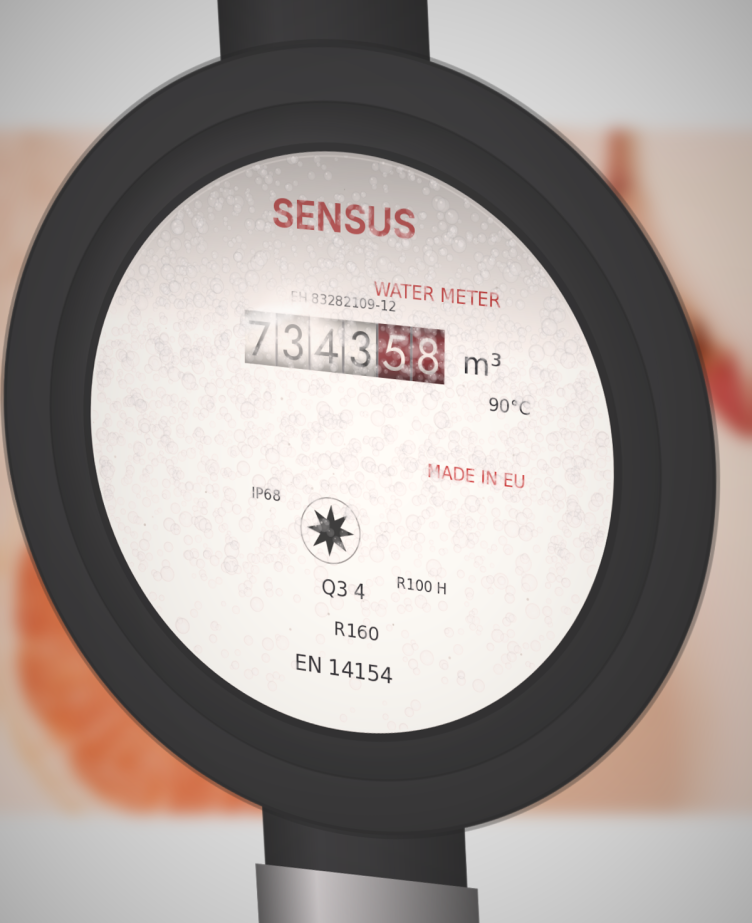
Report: 7343.58 m³
